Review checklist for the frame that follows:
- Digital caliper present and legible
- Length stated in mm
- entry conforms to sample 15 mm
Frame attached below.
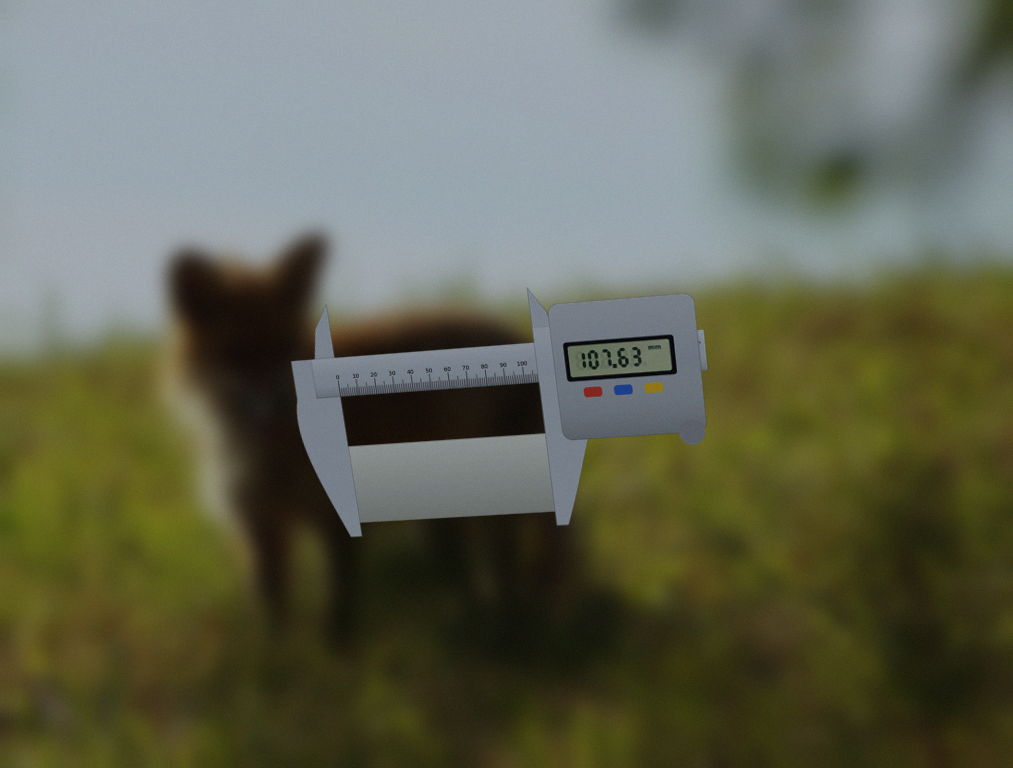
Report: 107.63 mm
